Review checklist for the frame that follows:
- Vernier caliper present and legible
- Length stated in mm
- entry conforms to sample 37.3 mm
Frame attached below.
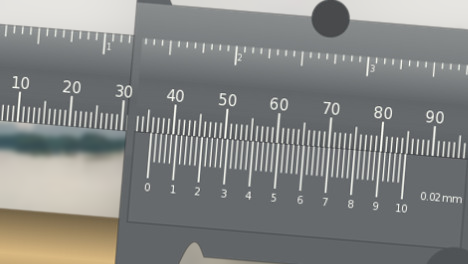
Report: 35.8 mm
